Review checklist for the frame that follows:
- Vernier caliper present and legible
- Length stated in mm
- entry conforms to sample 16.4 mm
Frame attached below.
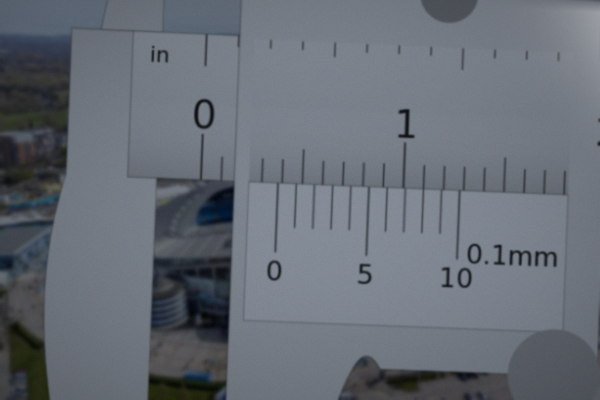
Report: 3.8 mm
